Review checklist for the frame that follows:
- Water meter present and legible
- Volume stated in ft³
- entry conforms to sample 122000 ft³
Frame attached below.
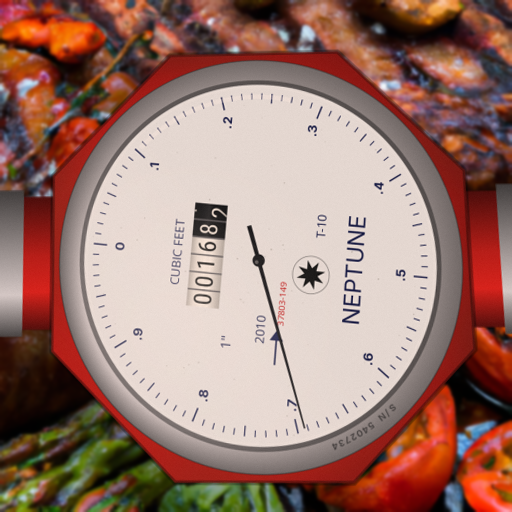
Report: 1681.69 ft³
